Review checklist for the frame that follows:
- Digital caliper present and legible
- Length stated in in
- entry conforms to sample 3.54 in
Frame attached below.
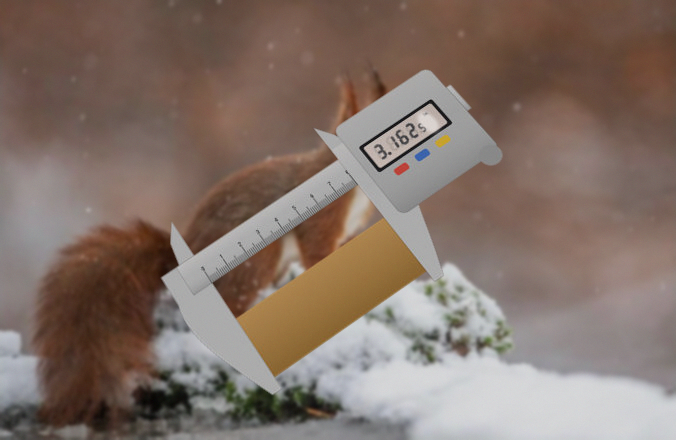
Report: 3.1625 in
